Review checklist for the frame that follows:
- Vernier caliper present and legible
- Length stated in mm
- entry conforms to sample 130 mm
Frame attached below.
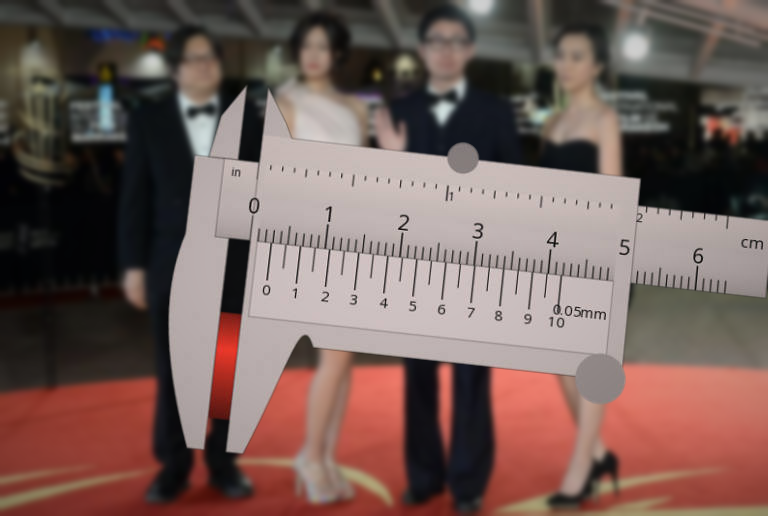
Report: 2.8 mm
